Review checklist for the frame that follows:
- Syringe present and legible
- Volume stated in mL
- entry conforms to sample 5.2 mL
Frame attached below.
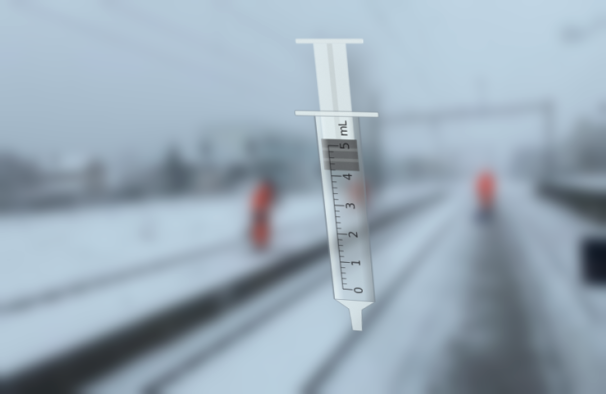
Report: 4.2 mL
